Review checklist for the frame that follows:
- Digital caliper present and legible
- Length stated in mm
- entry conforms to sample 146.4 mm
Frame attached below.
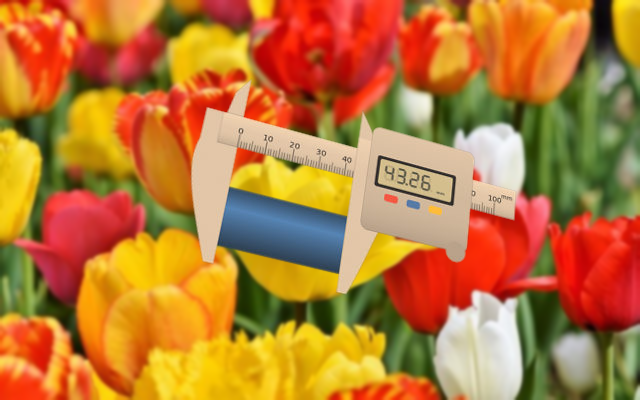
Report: 43.26 mm
